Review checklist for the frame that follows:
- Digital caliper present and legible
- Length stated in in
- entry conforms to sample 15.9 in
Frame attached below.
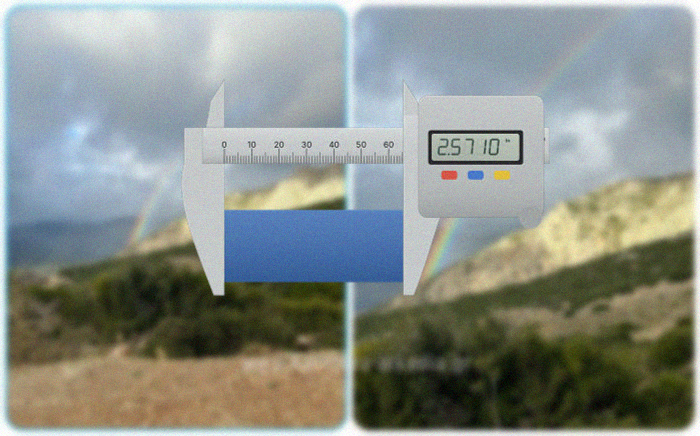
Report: 2.5710 in
